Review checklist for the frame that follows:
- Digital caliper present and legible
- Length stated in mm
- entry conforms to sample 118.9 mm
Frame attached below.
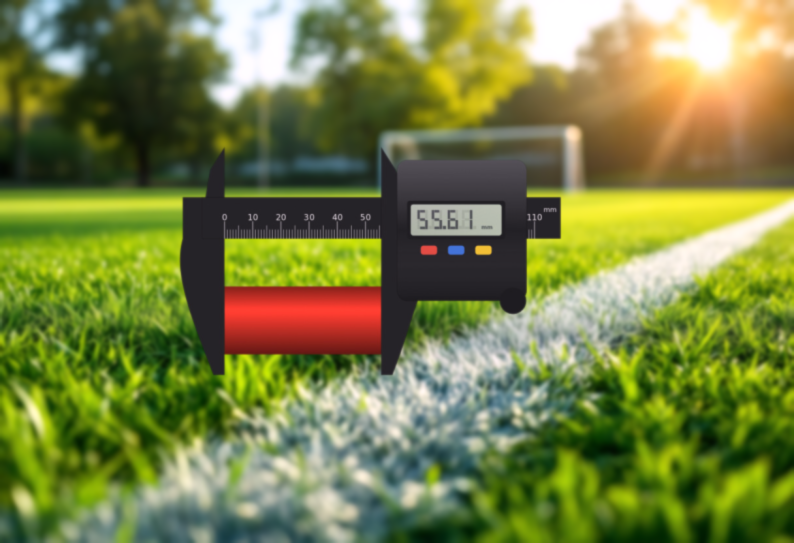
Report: 55.61 mm
